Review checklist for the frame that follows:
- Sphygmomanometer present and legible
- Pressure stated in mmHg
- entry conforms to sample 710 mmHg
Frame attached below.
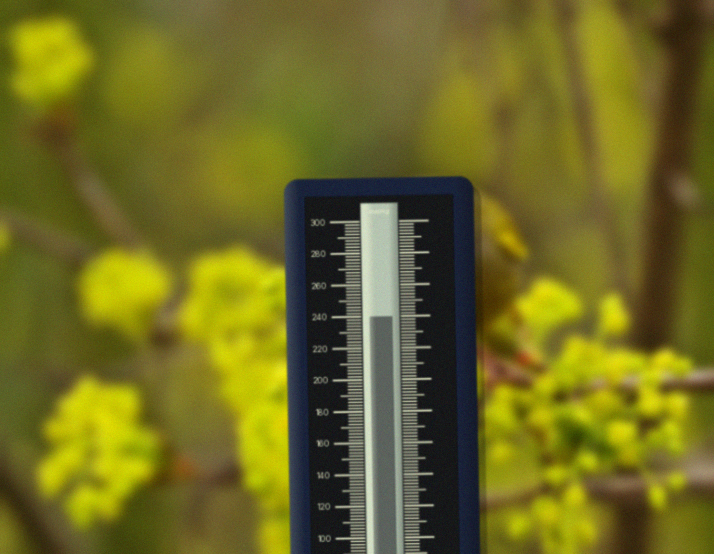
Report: 240 mmHg
